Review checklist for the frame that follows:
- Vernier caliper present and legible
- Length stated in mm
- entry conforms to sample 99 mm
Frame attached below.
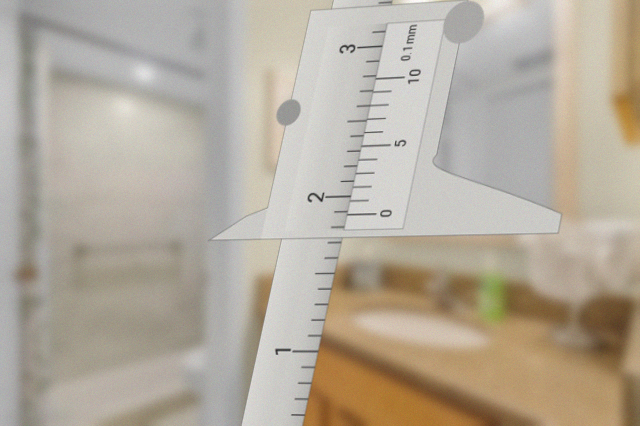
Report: 18.8 mm
